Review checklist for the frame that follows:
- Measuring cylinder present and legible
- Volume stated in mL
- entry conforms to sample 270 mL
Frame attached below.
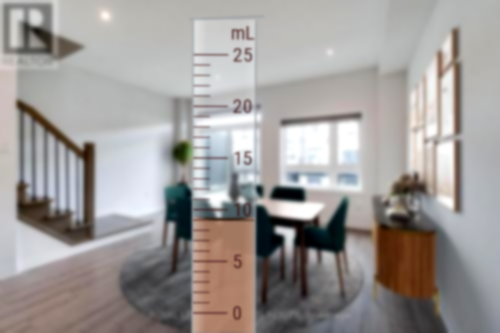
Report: 9 mL
